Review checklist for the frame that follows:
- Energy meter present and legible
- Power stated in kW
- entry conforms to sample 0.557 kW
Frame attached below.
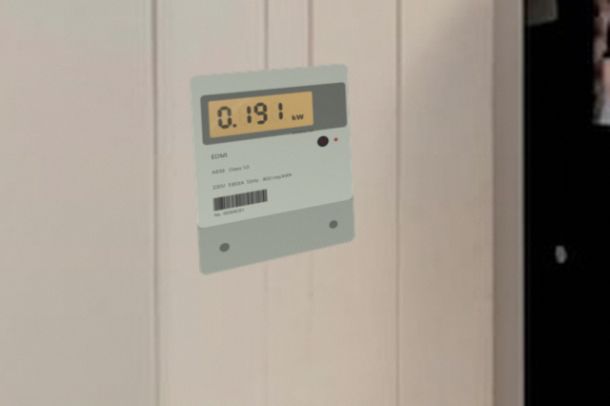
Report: 0.191 kW
